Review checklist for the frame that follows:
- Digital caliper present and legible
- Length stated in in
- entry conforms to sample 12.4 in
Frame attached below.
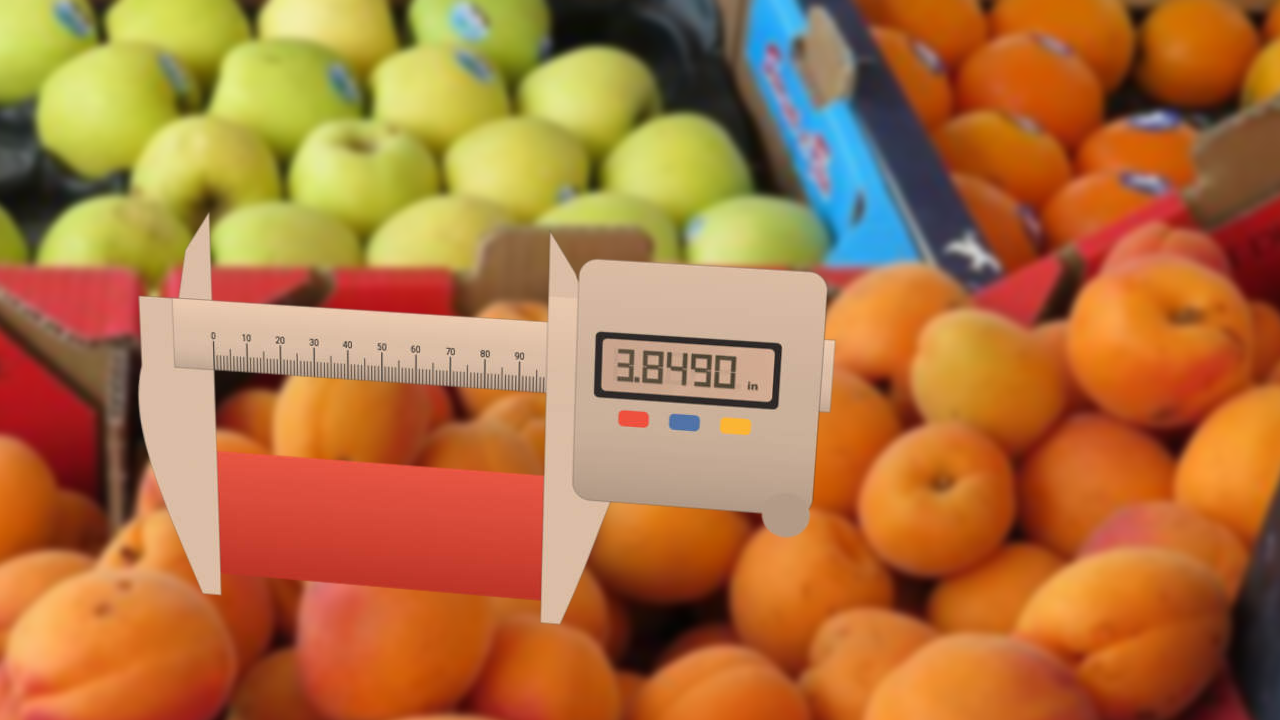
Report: 3.8490 in
